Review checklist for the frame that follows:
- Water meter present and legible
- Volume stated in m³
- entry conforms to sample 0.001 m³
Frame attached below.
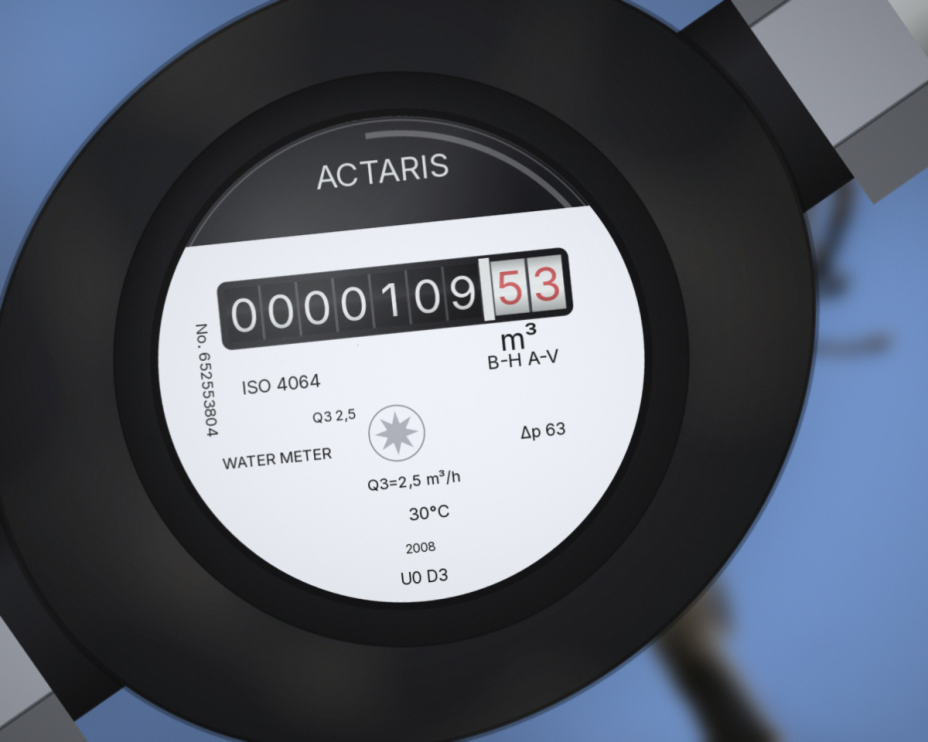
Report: 109.53 m³
